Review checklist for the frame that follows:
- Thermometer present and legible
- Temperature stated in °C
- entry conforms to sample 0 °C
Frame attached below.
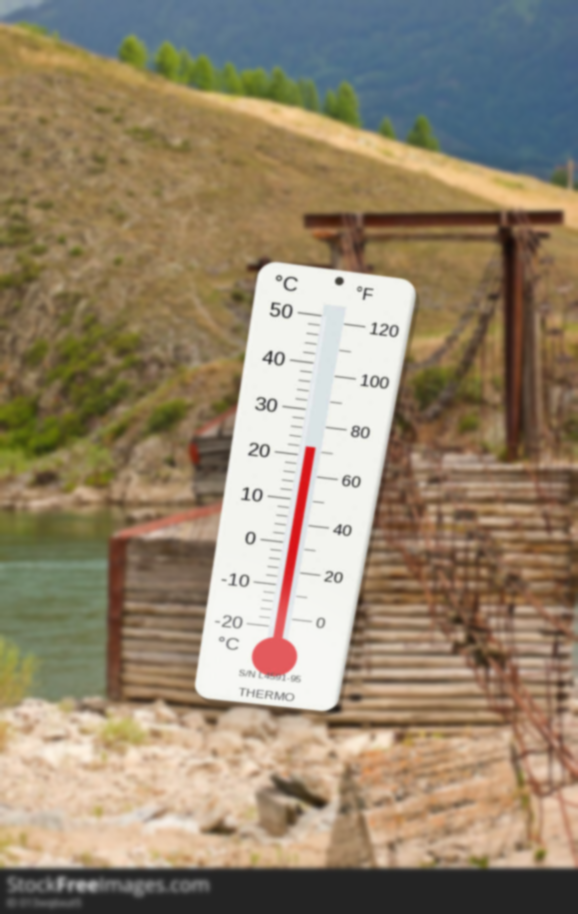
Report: 22 °C
